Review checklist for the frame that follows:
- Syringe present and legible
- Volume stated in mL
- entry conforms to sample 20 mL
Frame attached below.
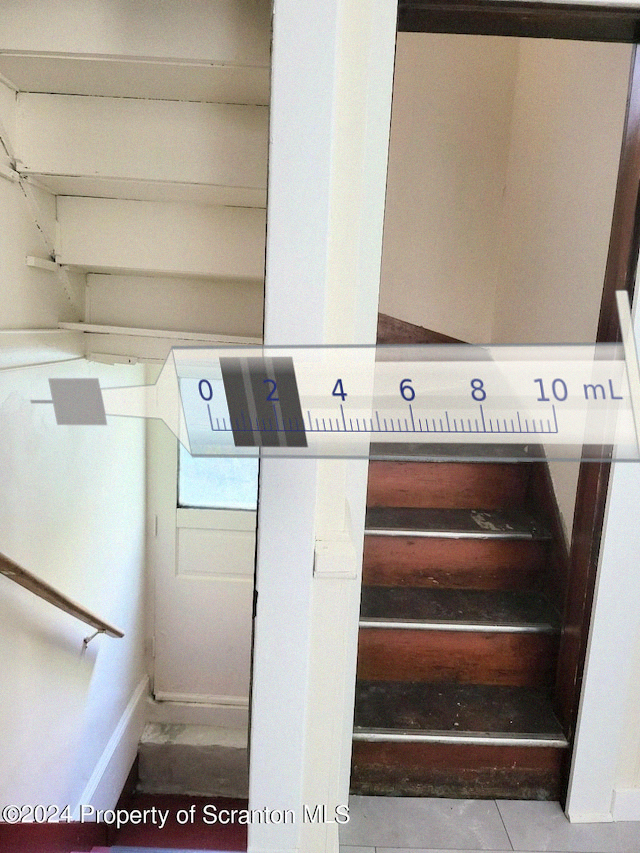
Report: 0.6 mL
